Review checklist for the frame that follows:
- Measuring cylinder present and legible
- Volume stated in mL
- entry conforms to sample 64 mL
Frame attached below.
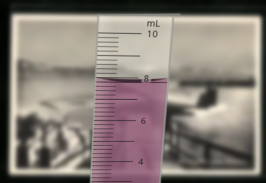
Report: 7.8 mL
